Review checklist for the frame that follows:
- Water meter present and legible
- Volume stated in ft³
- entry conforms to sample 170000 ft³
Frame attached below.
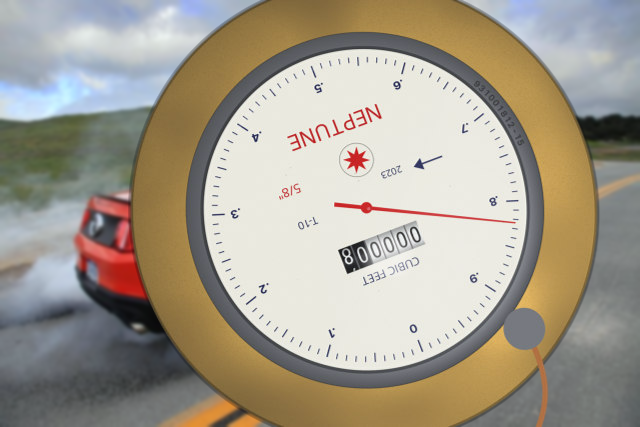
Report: 7.82 ft³
